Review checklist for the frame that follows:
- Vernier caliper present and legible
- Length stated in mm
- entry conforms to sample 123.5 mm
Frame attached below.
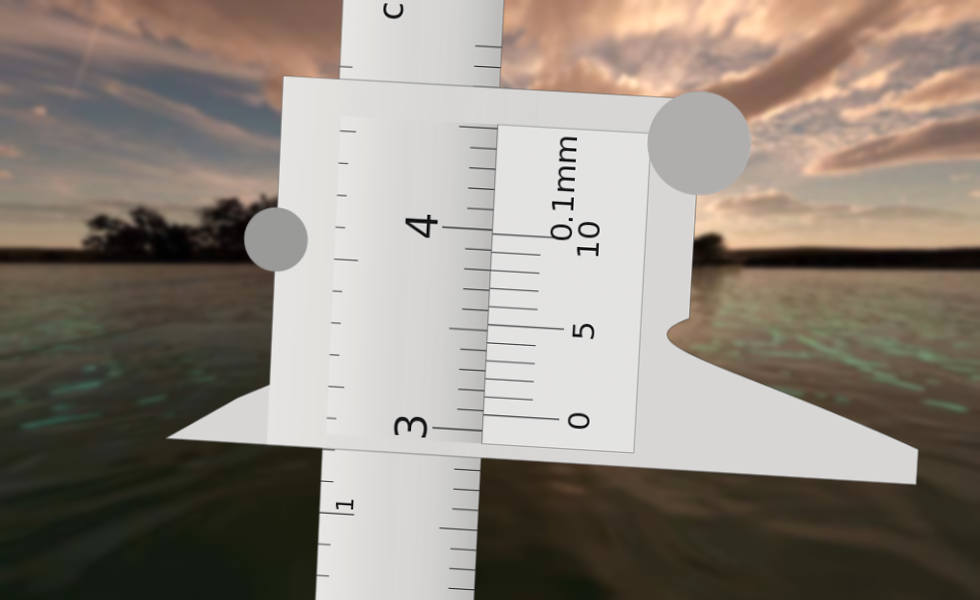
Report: 30.8 mm
